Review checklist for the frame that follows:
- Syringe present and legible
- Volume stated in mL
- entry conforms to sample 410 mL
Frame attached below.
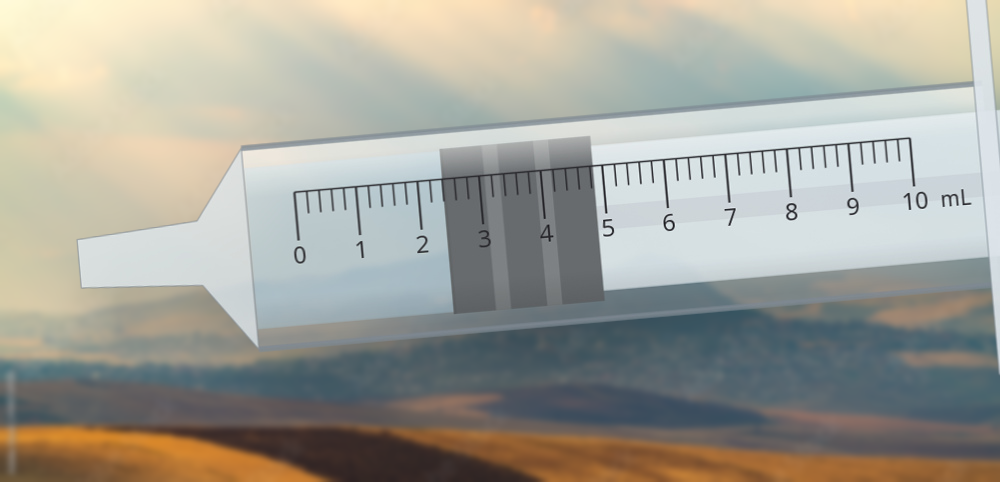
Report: 2.4 mL
